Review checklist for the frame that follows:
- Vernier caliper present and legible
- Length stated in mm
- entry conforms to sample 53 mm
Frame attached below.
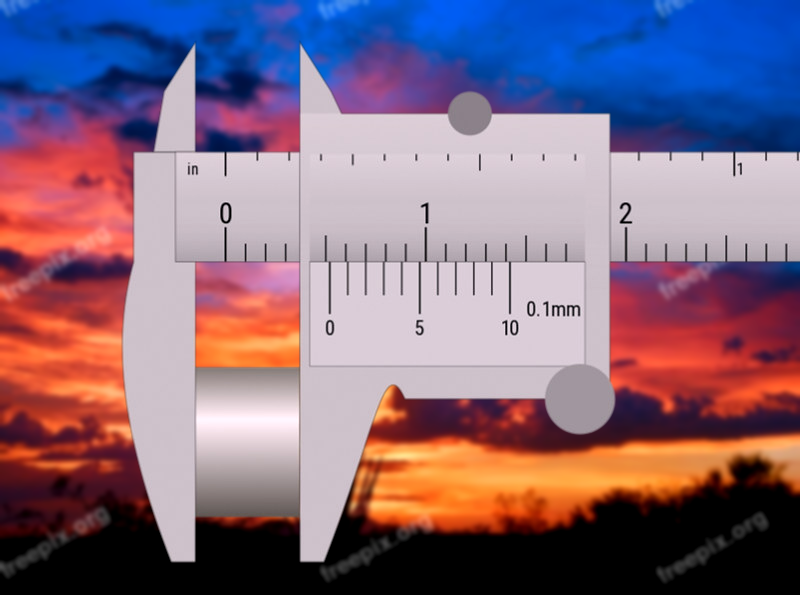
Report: 5.2 mm
